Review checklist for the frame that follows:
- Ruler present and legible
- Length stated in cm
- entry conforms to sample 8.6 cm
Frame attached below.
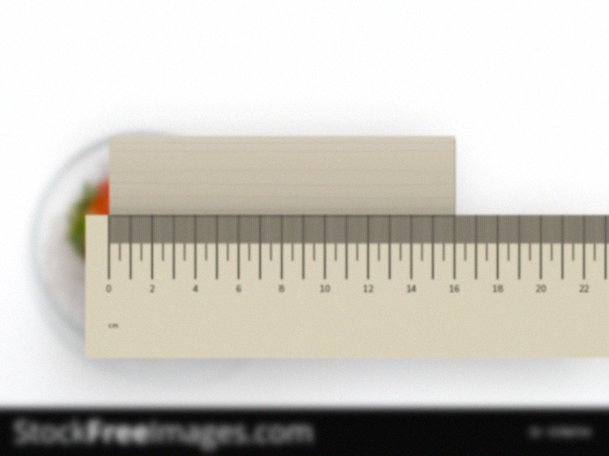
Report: 16 cm
